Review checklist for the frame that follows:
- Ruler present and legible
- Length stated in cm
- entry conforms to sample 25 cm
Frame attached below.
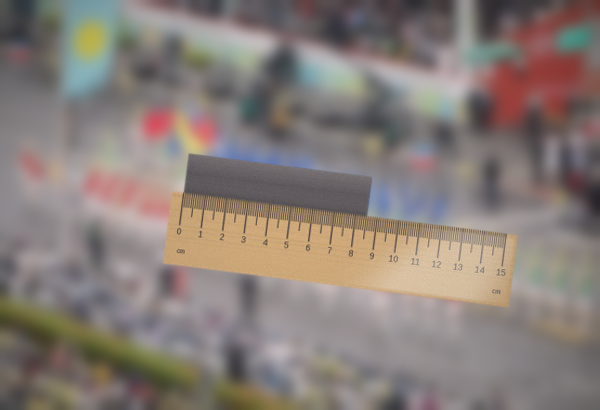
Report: 8.5 cm
